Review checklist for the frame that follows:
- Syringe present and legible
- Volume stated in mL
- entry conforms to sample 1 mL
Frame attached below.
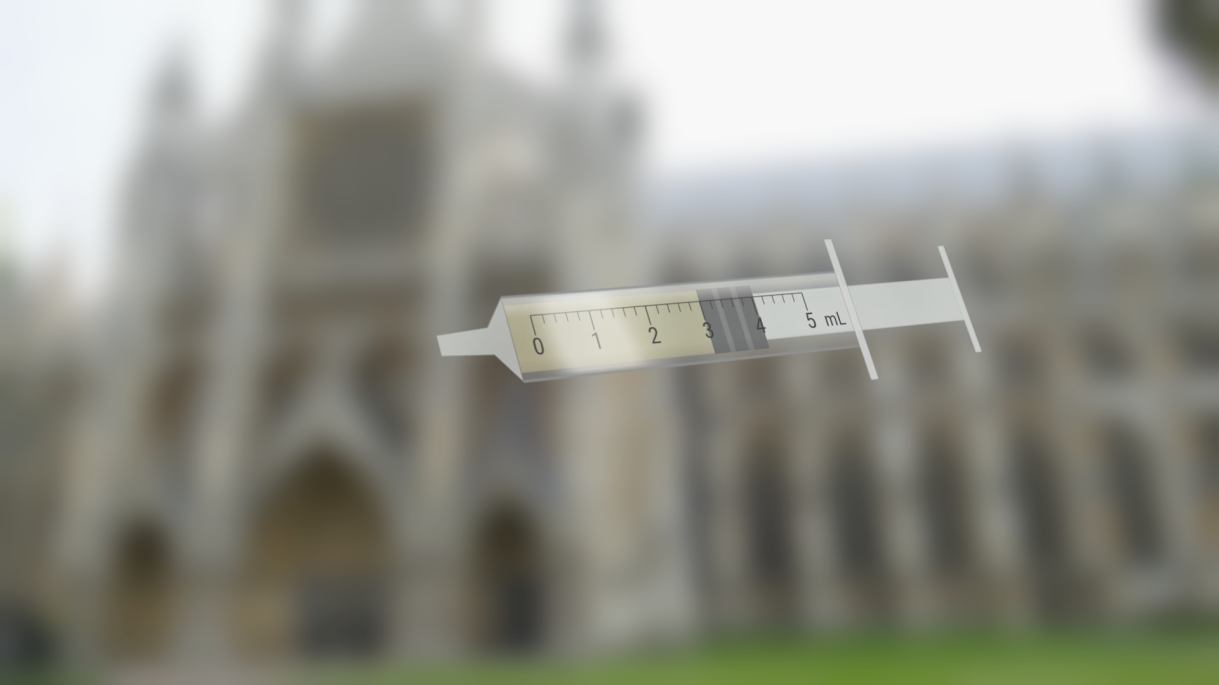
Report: 3 mL
